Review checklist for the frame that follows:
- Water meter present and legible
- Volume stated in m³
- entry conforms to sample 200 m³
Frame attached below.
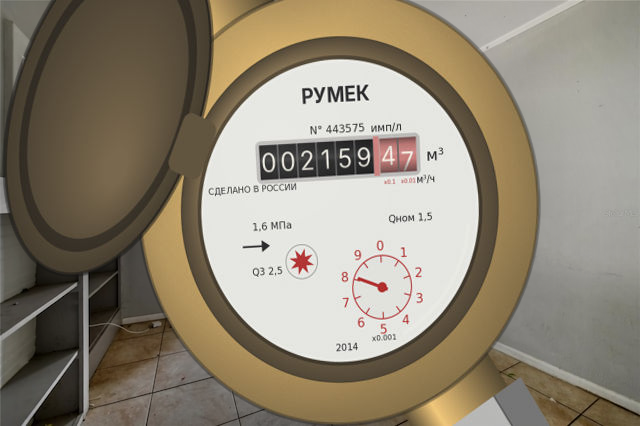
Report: 2159.468 m³
